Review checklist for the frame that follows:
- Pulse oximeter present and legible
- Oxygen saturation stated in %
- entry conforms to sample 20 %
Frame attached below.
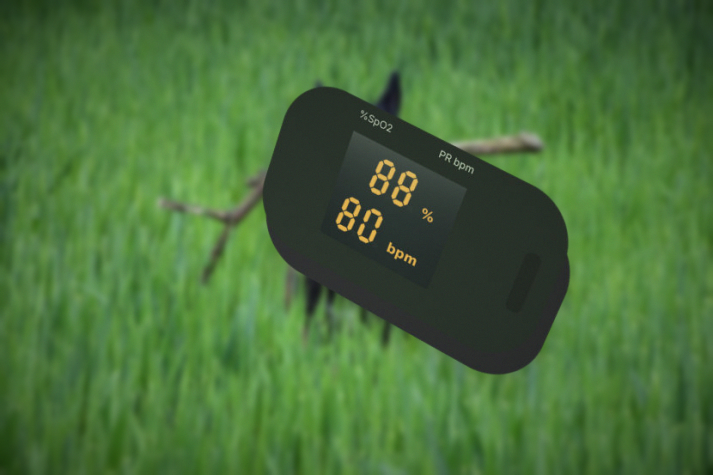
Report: 88 %
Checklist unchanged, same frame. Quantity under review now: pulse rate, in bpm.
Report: 80 bpm
